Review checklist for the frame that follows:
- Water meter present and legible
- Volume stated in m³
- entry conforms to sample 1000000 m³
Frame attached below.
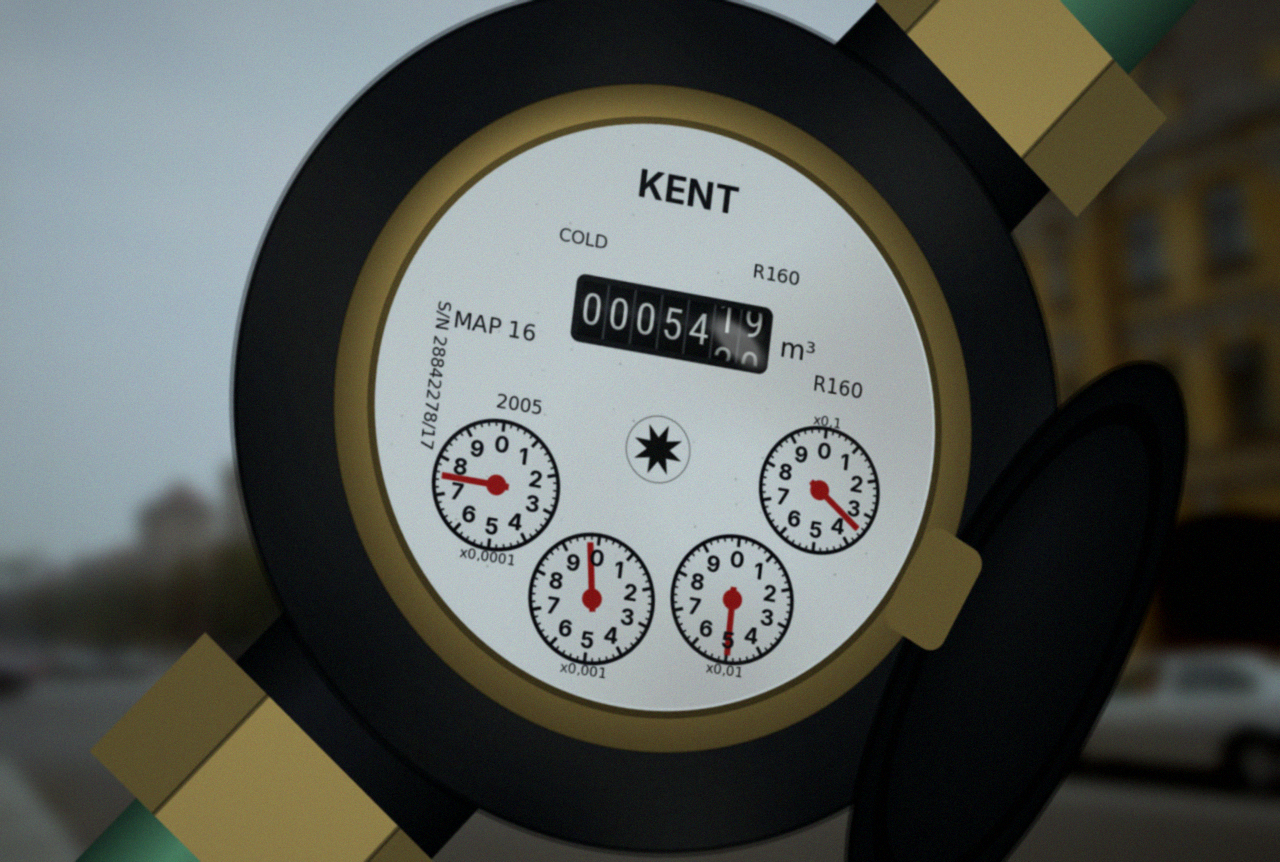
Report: 5419.3497 m³
